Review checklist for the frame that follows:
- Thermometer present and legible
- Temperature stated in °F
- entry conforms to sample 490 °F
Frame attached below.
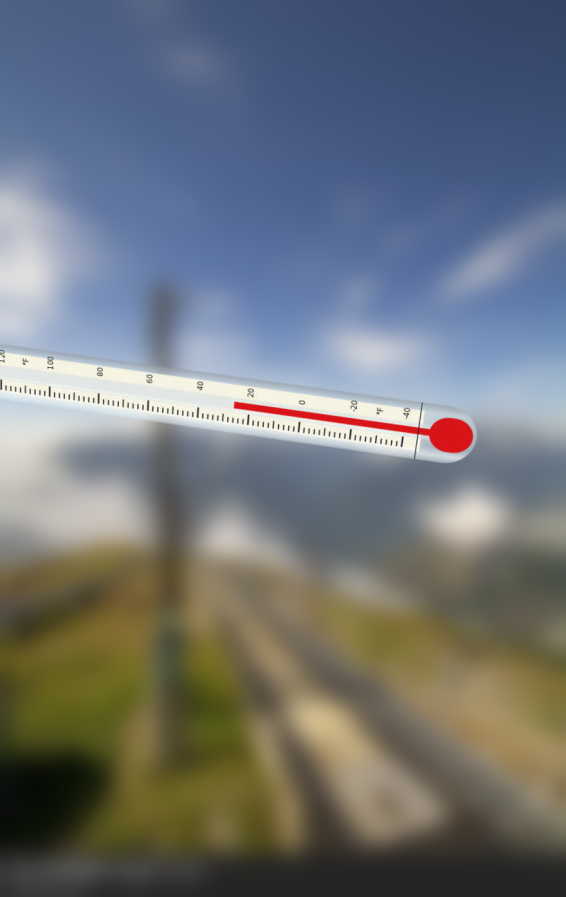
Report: 26 °F
